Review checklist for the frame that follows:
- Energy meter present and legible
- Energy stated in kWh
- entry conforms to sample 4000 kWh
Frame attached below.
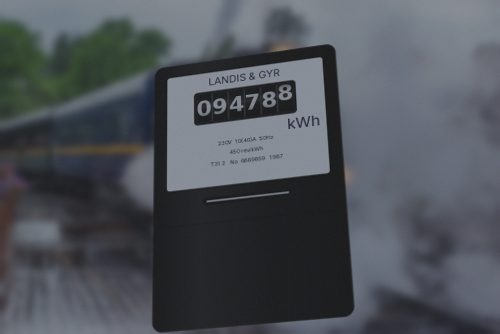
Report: 94788 kWh
